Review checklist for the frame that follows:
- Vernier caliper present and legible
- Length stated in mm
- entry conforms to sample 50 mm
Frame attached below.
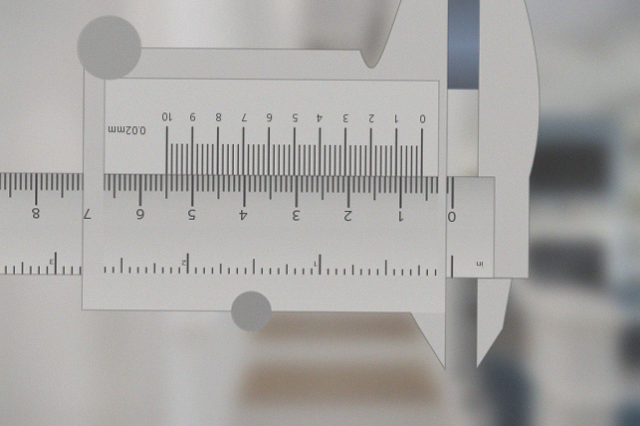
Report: 6.0 mm
